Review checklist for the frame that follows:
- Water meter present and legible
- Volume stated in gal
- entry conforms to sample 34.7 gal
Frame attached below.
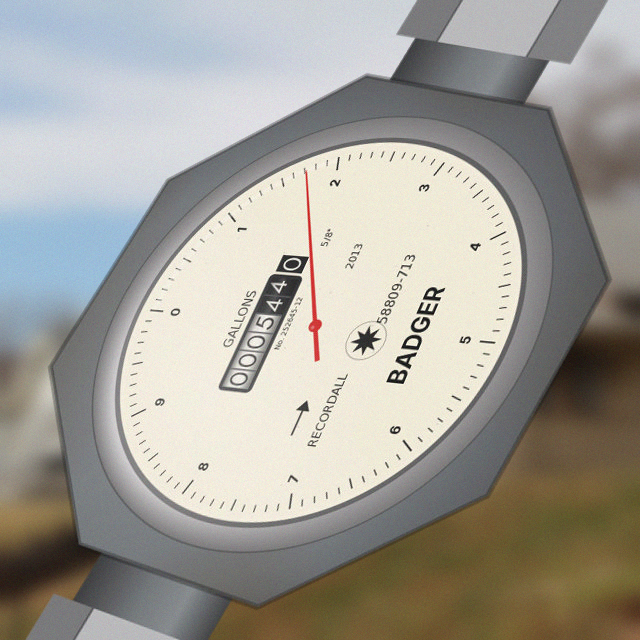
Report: 5441.7 gal
